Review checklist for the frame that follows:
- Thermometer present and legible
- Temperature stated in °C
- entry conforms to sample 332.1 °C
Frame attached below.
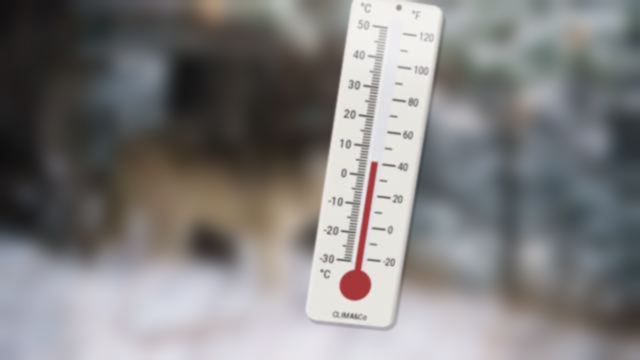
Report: 5 °C
